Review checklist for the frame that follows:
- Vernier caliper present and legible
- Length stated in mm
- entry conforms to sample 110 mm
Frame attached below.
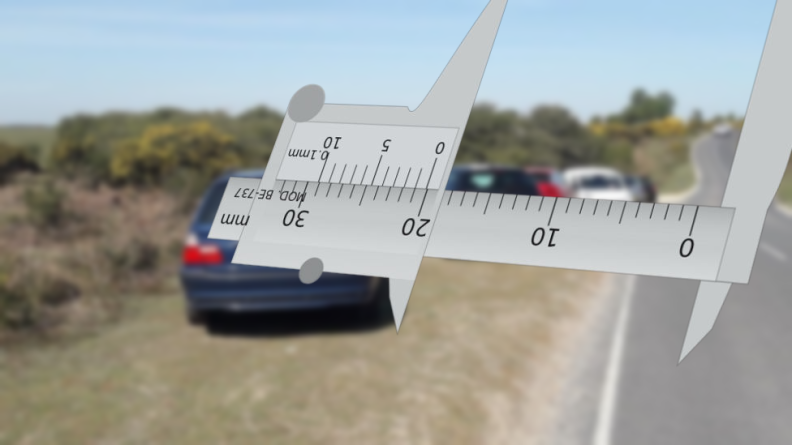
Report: 20.1 mm
